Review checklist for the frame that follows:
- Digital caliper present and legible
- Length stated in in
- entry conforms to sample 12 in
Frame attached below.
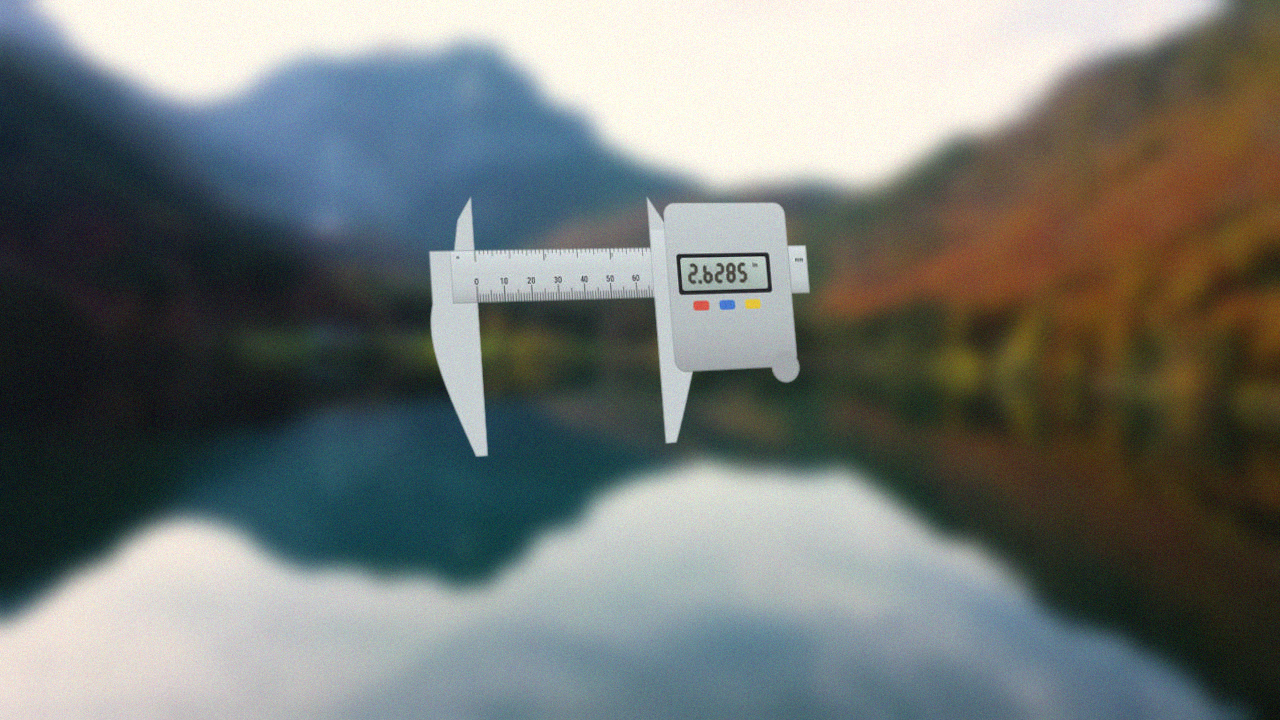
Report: 2.6285 in
